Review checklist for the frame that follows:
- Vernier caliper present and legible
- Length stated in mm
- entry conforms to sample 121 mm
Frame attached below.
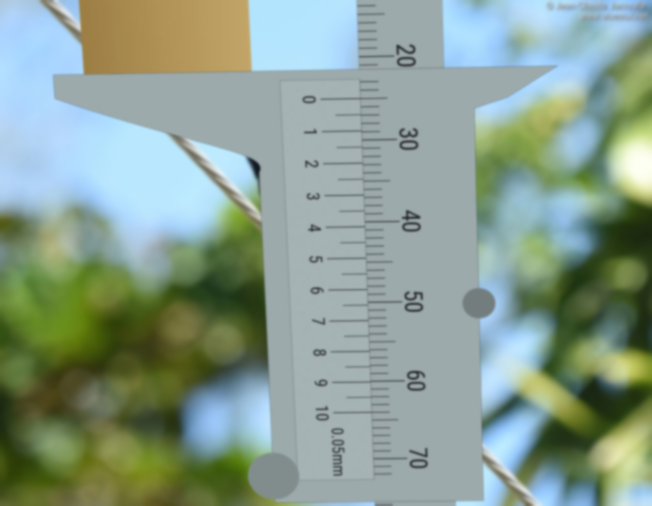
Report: 25.0 mm
